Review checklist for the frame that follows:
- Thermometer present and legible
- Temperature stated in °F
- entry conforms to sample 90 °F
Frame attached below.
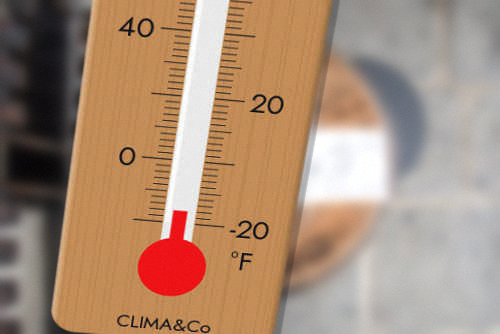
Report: -16 °F
